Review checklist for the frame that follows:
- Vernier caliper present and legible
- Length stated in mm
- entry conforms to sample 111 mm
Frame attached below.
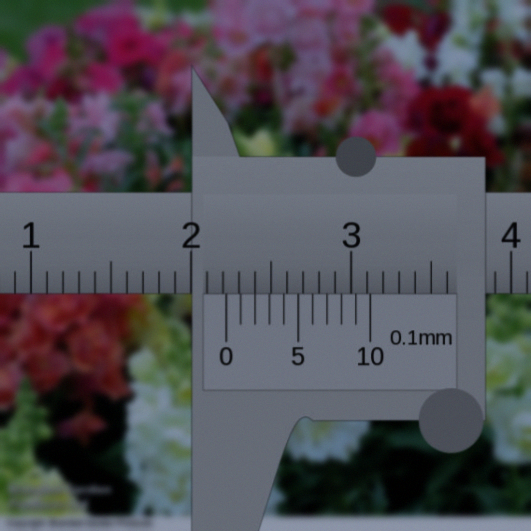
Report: 22.2 mm
